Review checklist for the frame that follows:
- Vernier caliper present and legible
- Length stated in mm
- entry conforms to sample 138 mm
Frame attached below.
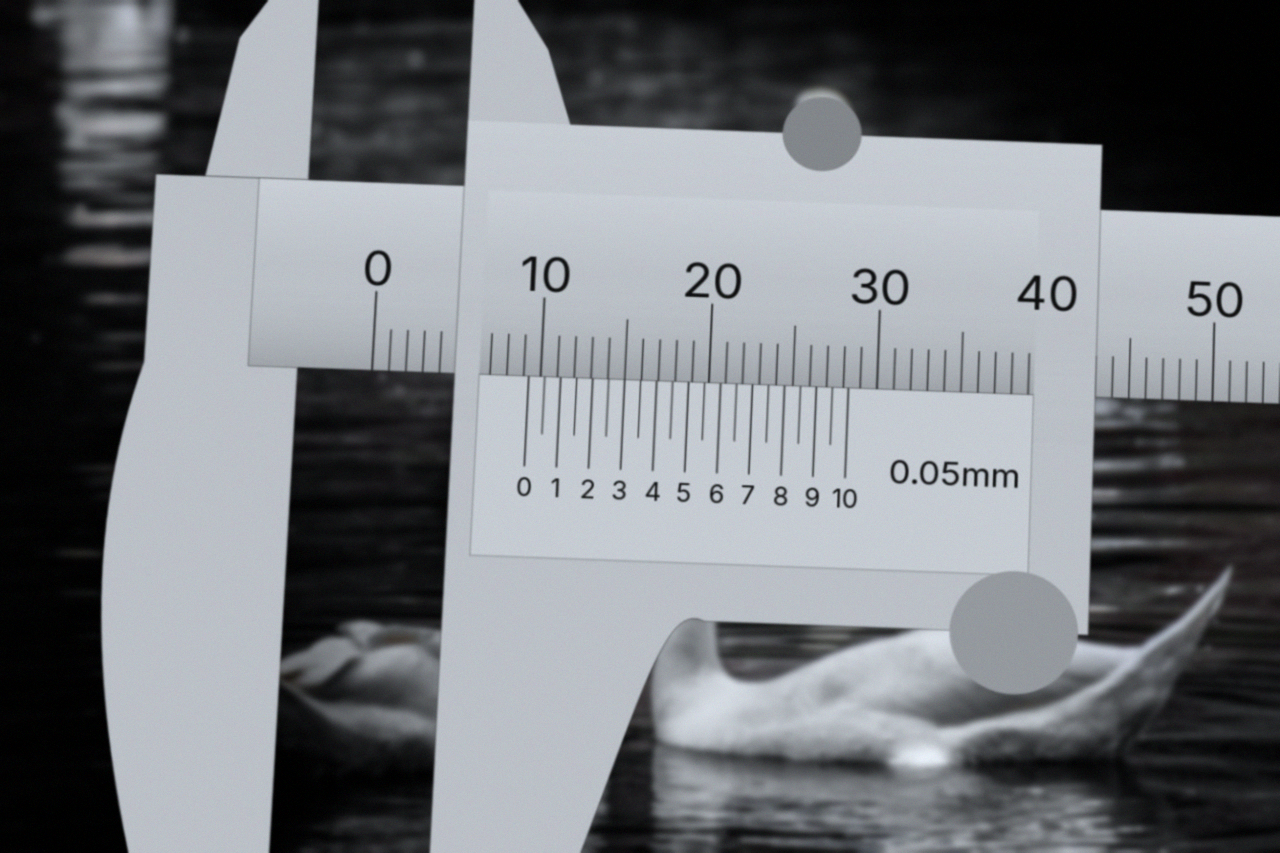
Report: 9.3 mm
